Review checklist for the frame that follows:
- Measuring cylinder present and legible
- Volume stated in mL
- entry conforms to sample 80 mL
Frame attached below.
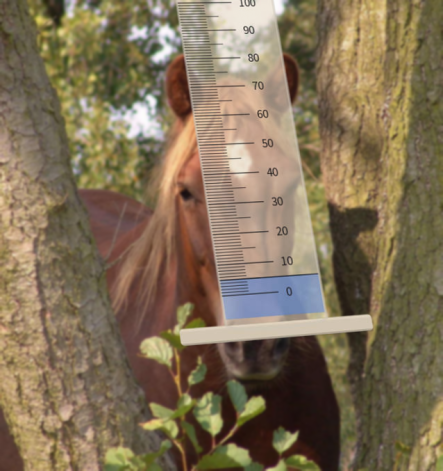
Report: 5 mL
